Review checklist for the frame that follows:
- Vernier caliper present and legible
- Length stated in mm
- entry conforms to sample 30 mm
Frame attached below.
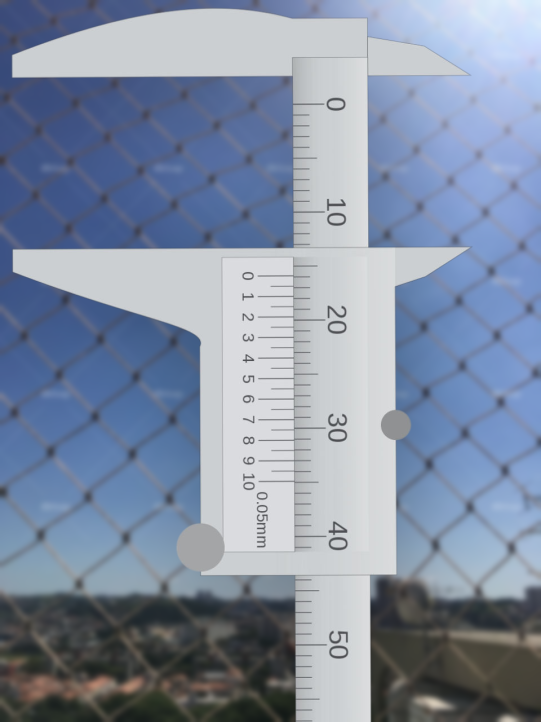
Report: 15.9 mm
